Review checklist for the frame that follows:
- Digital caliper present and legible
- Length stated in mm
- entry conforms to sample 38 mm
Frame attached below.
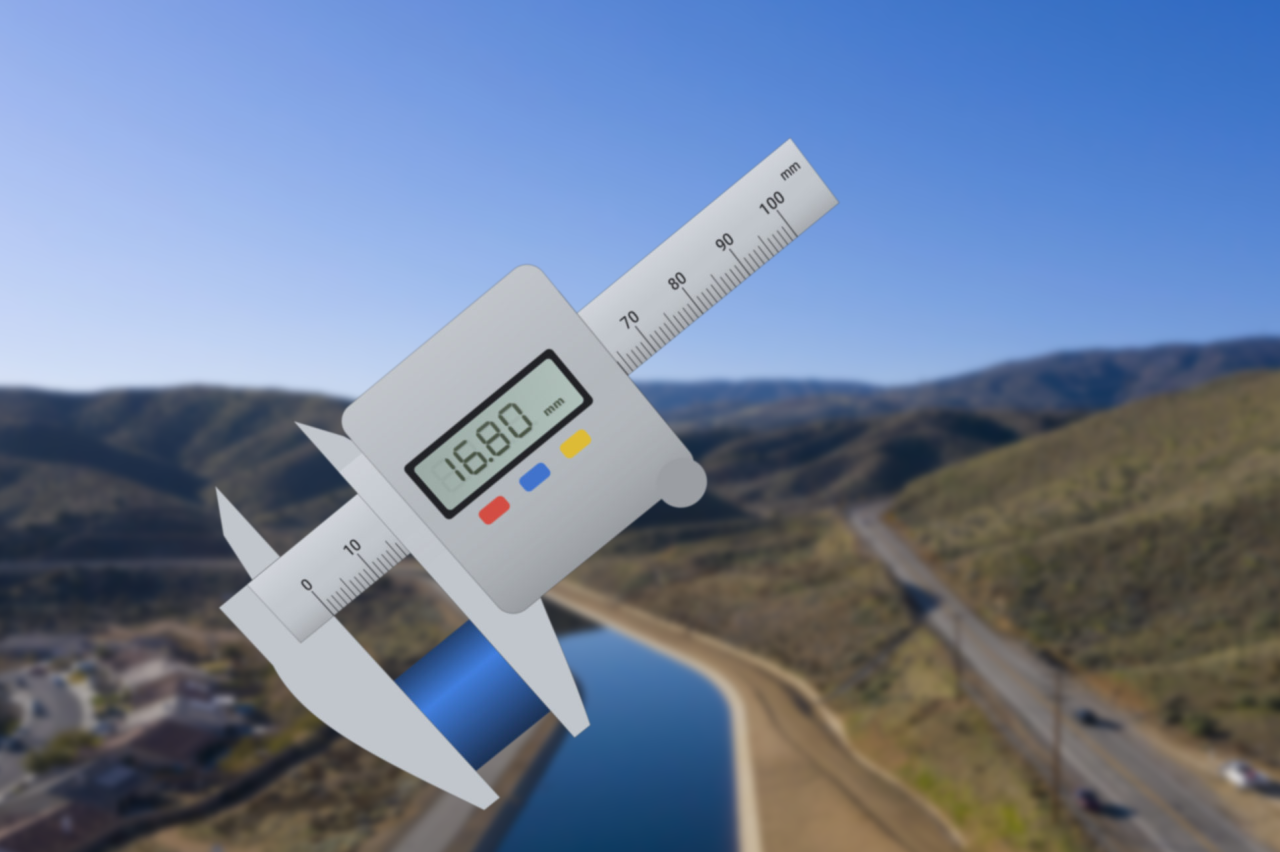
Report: 16.80 mm
